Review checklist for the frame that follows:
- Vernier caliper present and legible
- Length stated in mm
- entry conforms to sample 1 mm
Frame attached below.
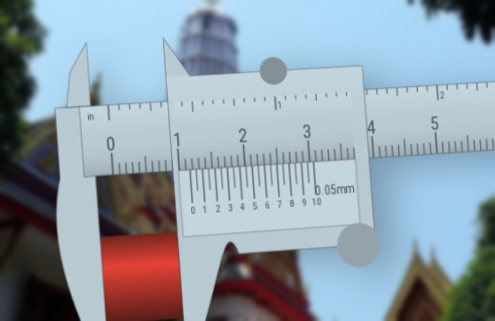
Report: 11.6 mm
